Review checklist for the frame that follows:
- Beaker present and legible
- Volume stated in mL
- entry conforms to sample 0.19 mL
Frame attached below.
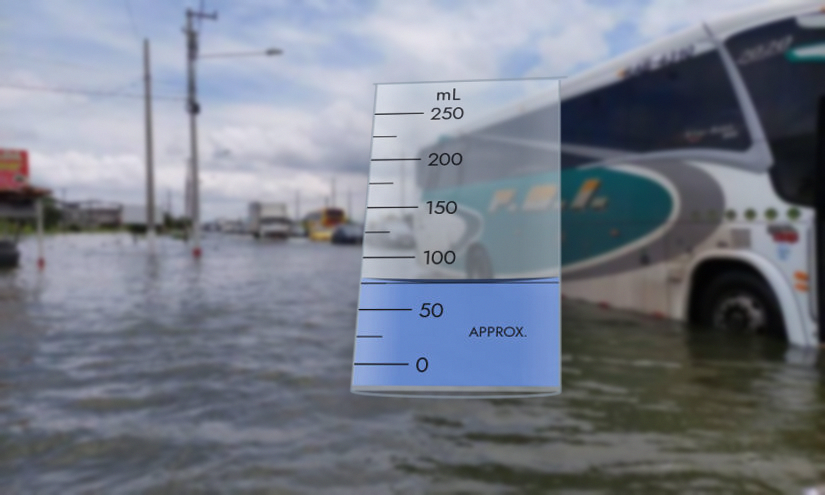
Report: 75 mL
